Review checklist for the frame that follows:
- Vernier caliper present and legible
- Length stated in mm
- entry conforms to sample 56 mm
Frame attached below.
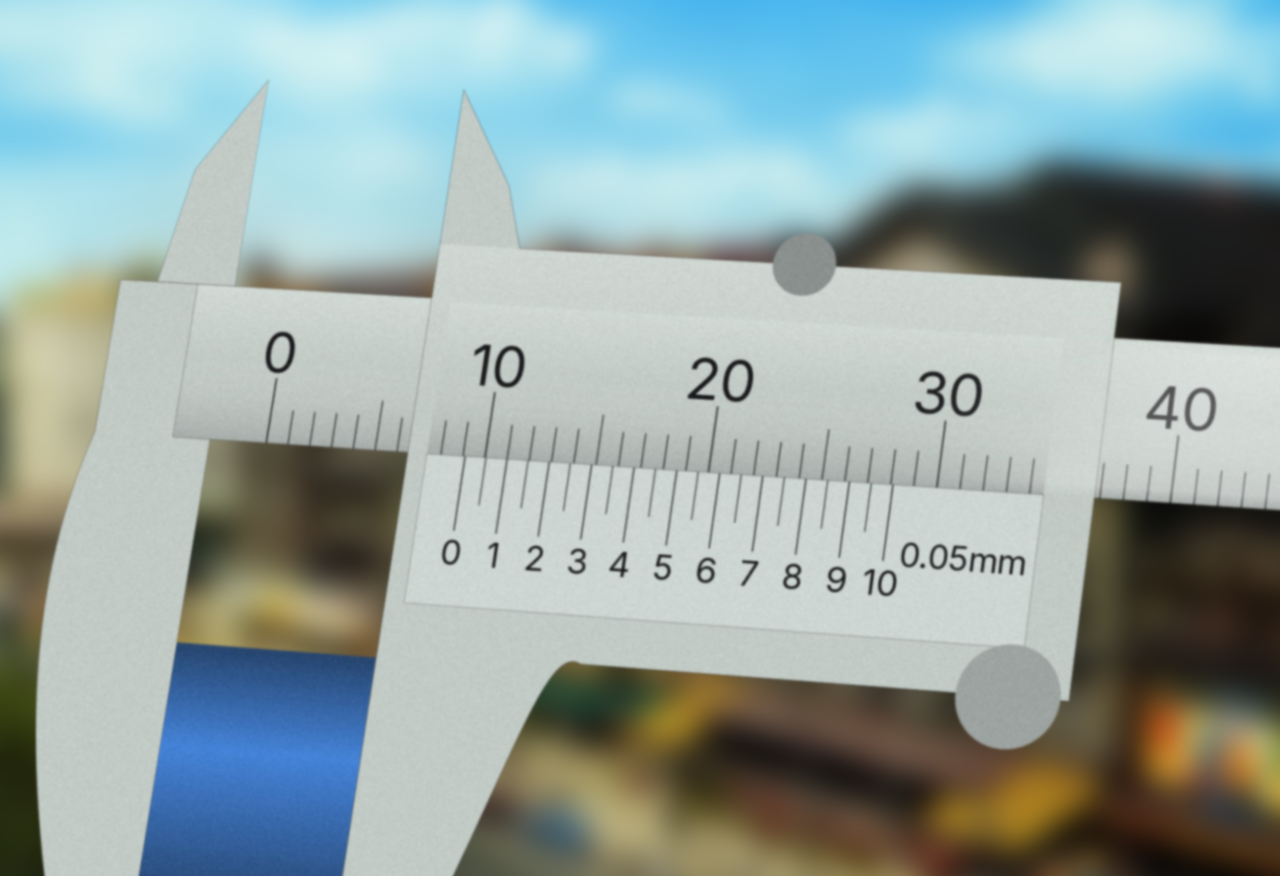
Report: 9.1 mm
